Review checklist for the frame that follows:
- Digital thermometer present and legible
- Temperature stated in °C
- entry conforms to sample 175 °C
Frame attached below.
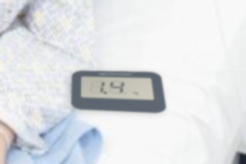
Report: 1.4 °C
